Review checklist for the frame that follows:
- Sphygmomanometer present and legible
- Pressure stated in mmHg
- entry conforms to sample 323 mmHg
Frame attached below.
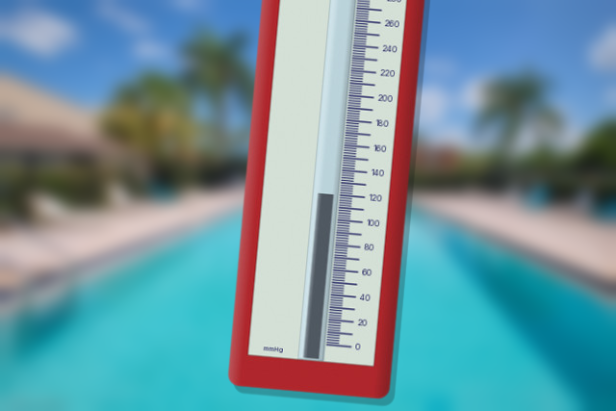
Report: 120 mmHg
